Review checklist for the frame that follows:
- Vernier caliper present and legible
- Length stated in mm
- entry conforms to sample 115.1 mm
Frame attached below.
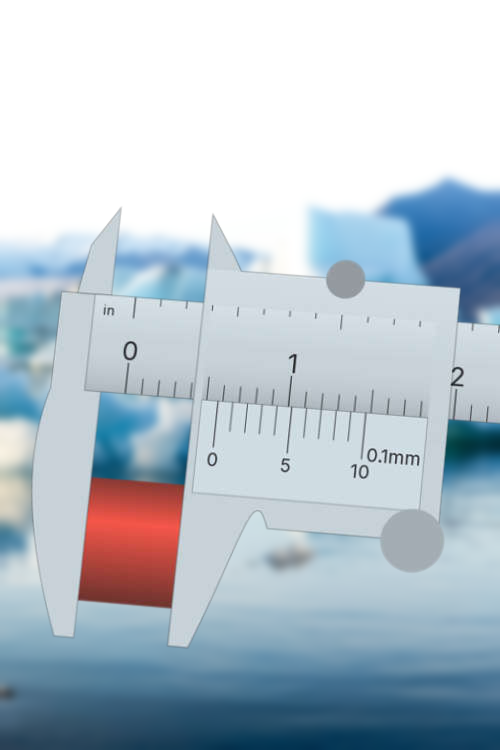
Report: 5.7 mm
